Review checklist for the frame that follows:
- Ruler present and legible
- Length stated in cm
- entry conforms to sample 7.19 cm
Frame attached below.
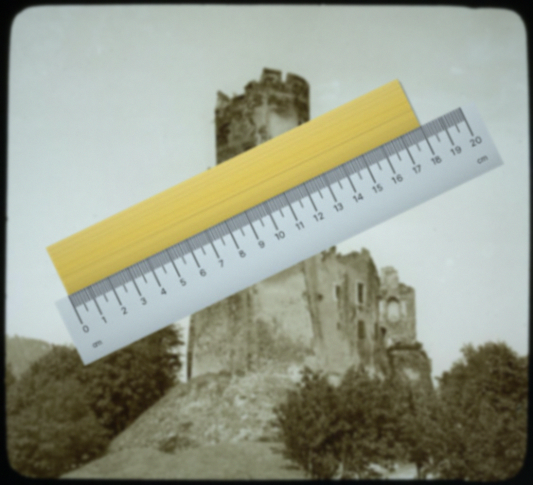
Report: 18 cm
